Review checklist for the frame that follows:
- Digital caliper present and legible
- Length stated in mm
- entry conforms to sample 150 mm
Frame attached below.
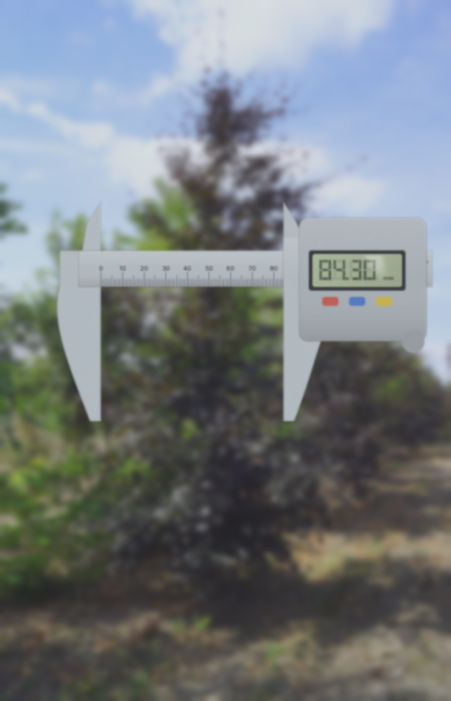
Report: 84.30 mm
